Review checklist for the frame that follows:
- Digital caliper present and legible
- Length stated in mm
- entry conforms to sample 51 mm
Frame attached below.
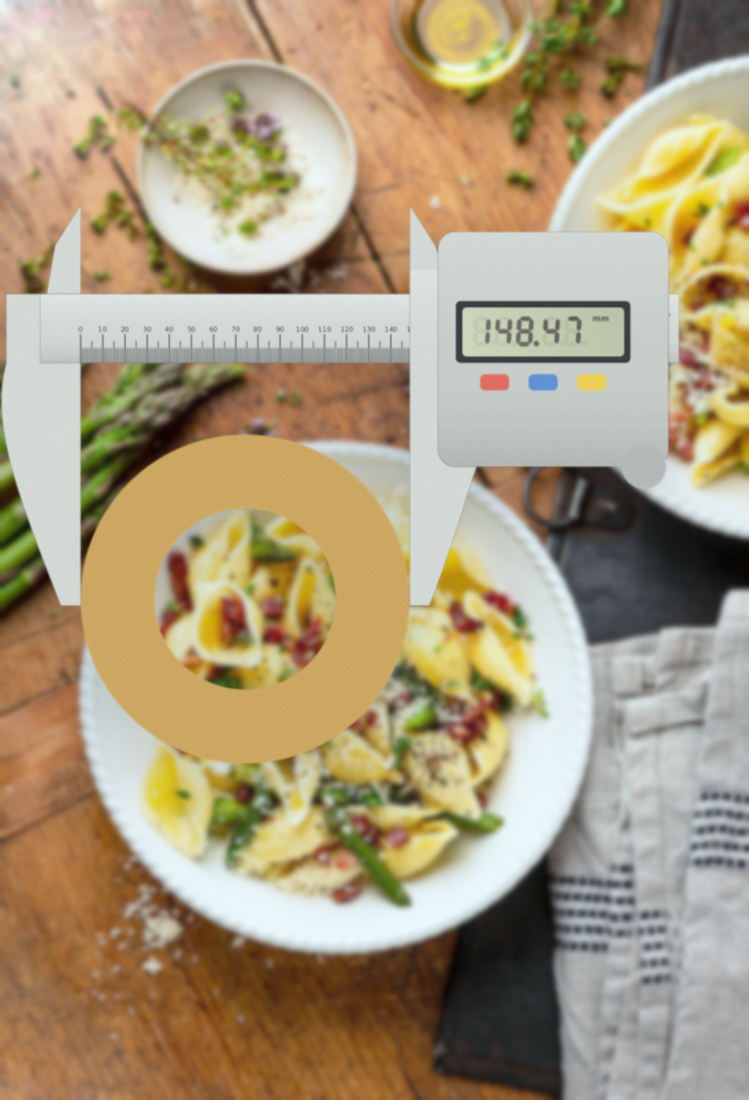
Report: 148.47 mm
